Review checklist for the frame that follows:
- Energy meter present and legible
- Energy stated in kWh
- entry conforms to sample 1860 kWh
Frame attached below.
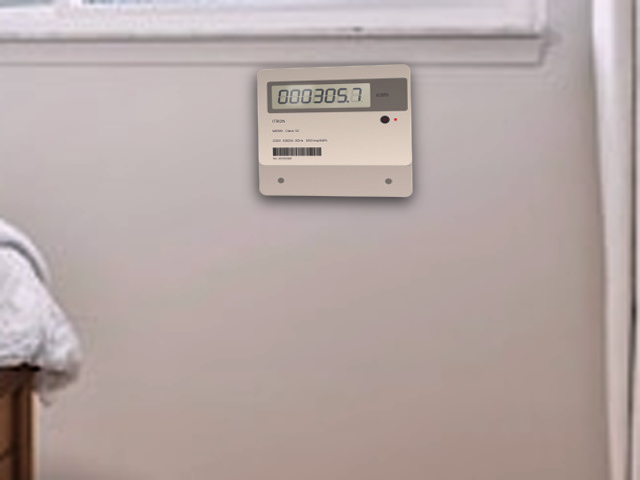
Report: 305.7 kWh
